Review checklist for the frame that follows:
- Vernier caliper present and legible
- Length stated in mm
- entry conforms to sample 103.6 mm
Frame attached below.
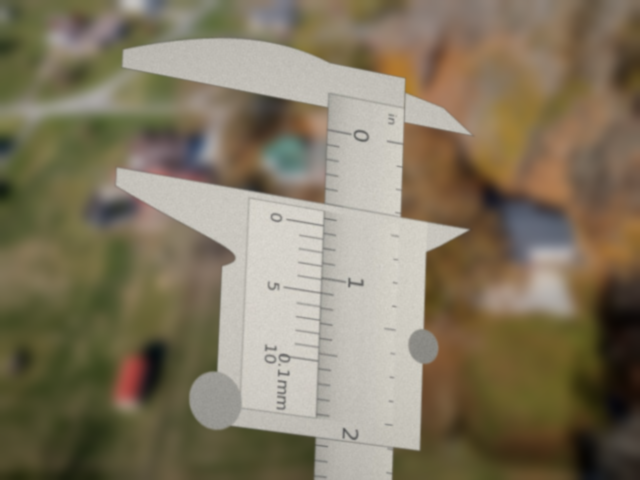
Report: 6.5 mm
